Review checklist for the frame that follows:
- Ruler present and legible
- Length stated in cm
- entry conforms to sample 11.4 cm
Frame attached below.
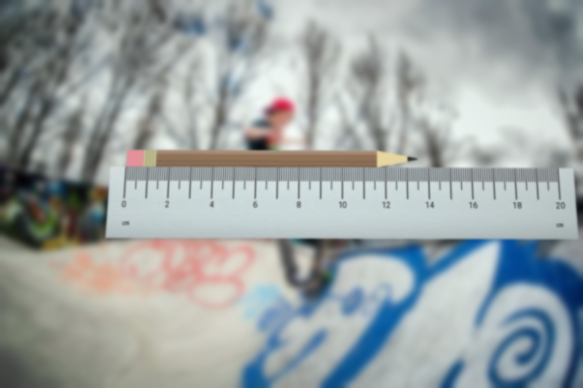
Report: 13.5 cm
